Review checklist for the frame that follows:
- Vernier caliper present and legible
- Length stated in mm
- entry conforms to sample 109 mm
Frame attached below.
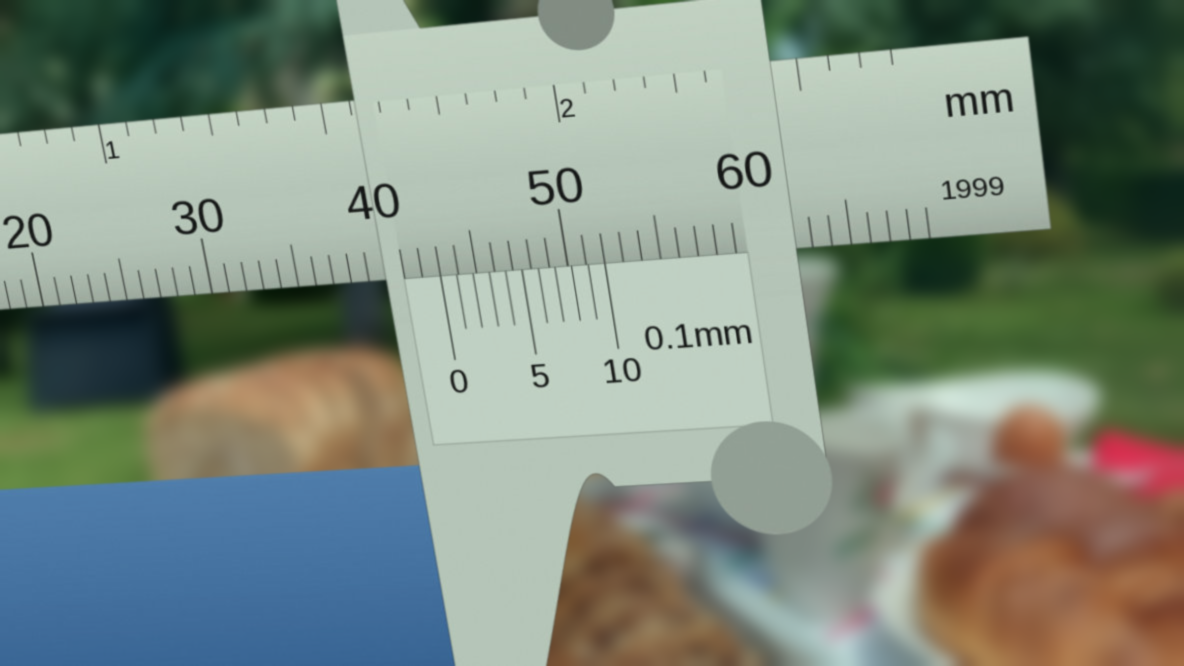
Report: 43.0 mm
